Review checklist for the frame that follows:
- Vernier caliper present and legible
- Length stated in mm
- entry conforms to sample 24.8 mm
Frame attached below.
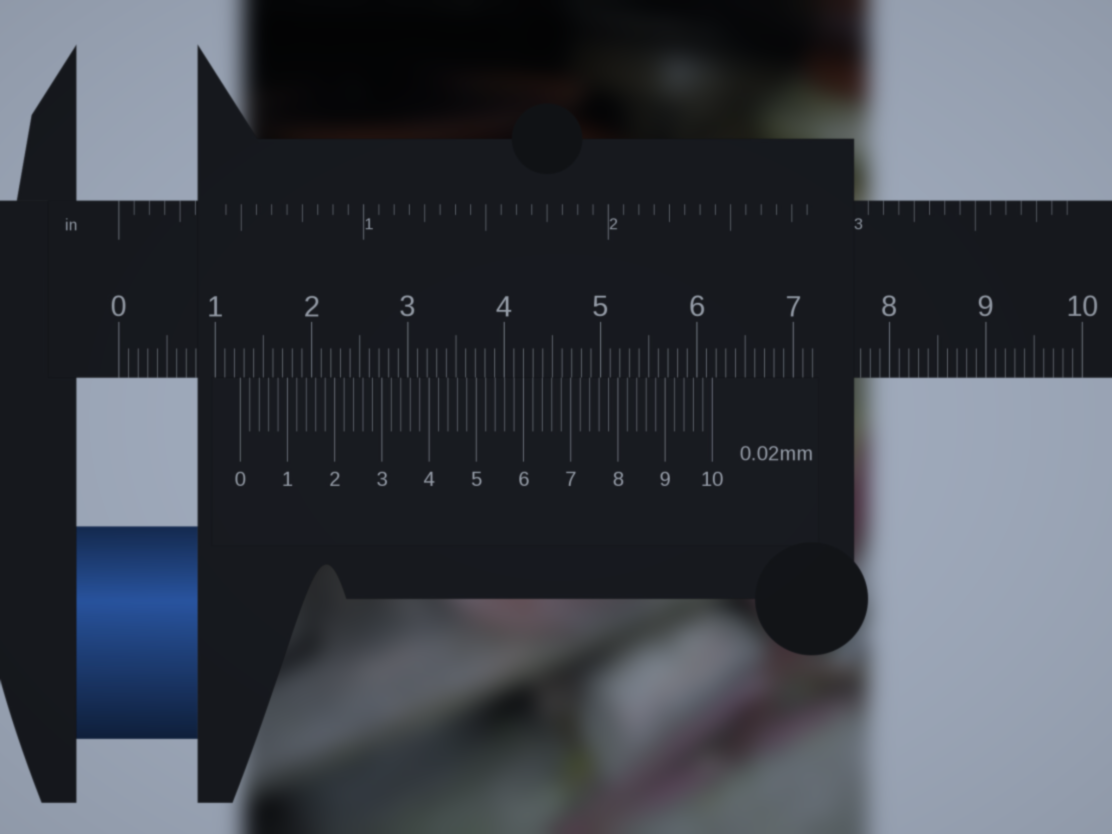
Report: 12.6 mm
